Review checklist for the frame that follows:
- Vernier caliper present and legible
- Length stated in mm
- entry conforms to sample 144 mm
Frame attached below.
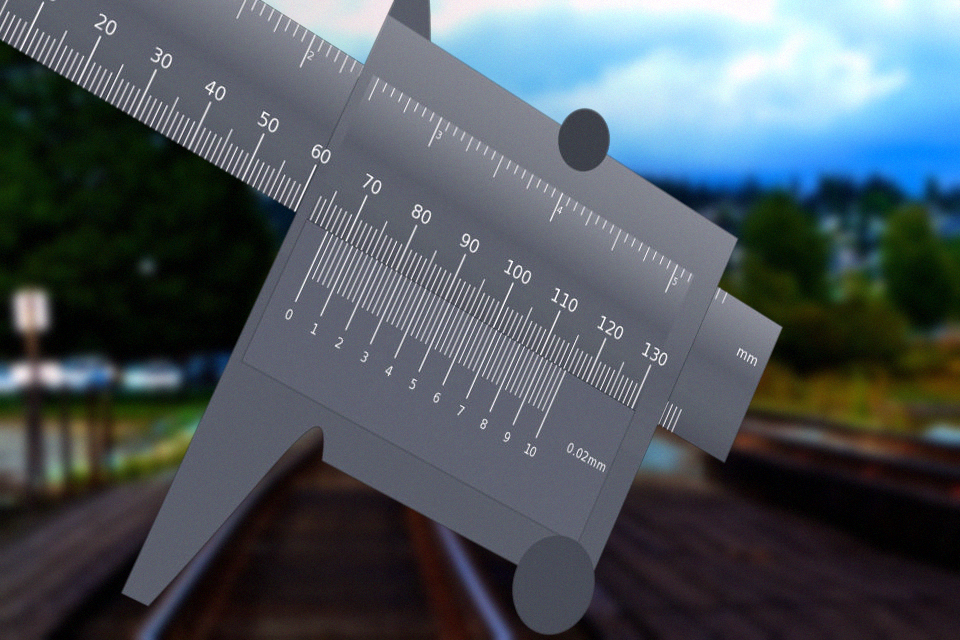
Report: 66.5 mm
